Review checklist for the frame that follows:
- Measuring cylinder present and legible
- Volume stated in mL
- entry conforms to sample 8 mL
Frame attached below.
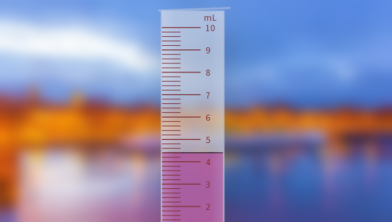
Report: 4.4 mL
